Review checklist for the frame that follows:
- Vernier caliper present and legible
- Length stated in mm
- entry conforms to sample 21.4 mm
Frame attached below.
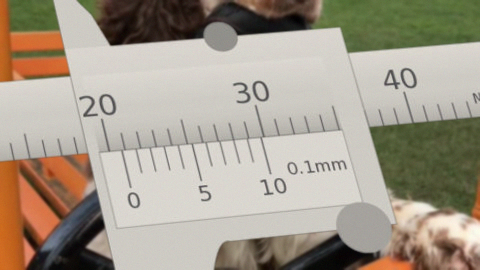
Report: 20.8 mm
